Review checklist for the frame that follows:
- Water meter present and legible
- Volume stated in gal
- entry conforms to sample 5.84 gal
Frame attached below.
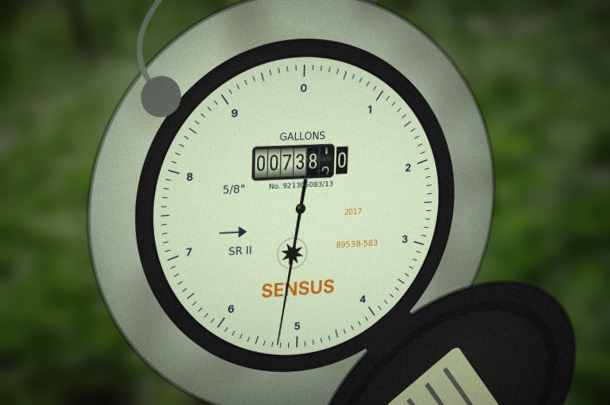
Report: 73815.2 gal
